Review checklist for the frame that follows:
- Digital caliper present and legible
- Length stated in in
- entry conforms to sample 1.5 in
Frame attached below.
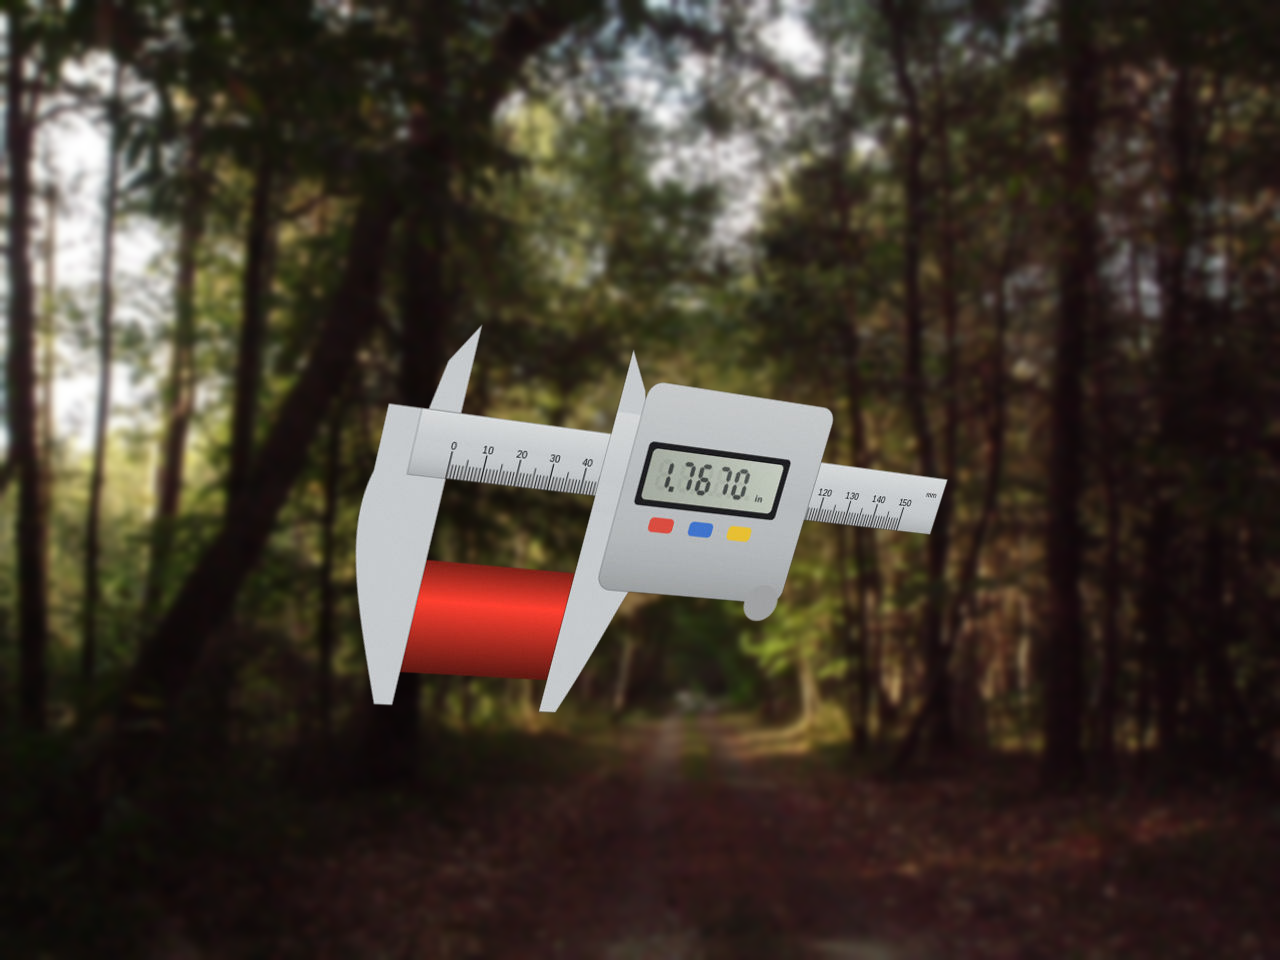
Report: 1.7670 in
